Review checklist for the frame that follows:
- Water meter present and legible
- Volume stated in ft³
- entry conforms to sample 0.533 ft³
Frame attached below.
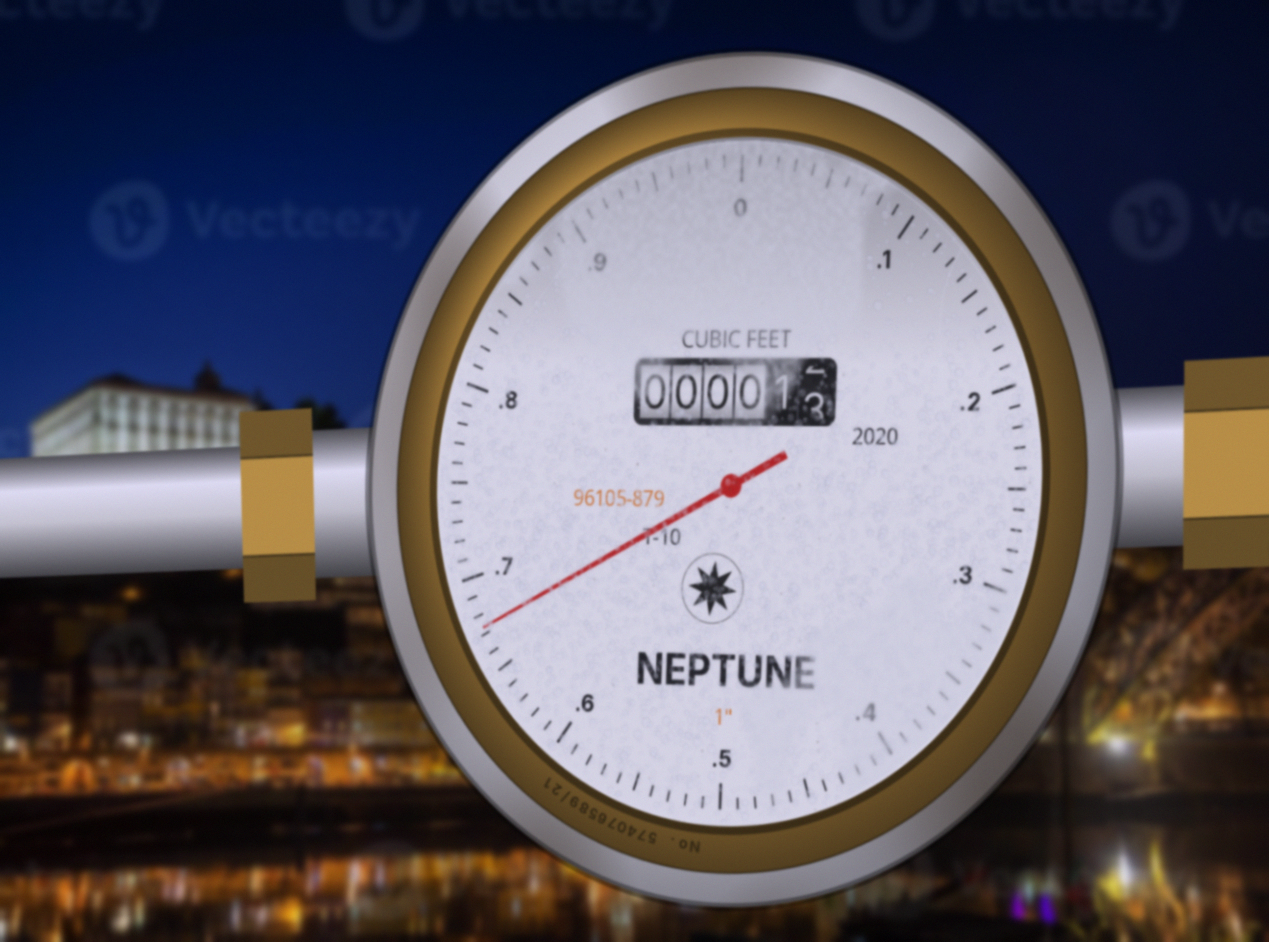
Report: 12.67 ft³
